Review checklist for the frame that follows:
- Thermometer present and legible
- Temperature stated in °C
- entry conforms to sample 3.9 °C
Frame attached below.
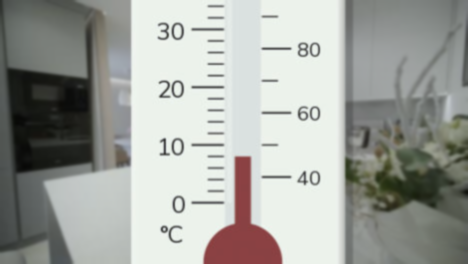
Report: 8 °C
